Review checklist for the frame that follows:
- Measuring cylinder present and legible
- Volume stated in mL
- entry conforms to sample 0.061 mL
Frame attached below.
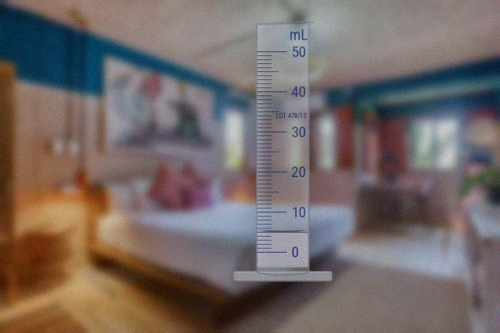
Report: 5 mL
